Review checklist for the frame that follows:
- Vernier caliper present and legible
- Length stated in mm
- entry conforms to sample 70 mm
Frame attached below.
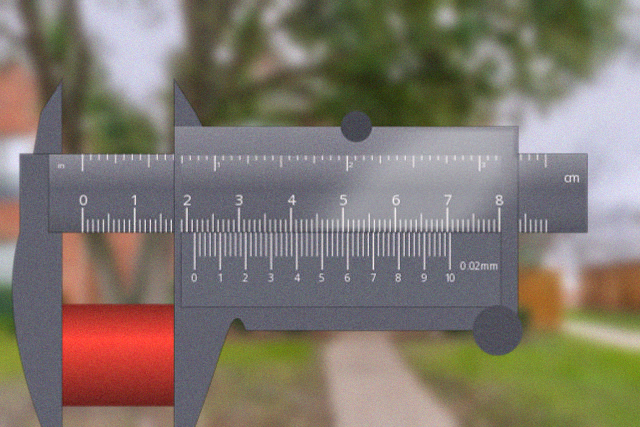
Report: 21.5 mm
